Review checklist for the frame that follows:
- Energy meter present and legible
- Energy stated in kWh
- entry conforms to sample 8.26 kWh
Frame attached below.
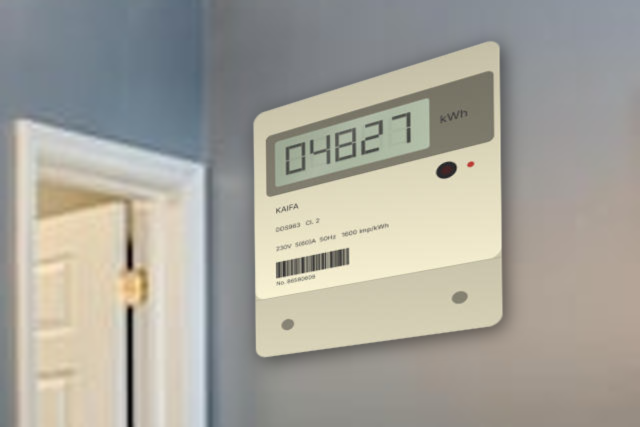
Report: 4827 kWh
